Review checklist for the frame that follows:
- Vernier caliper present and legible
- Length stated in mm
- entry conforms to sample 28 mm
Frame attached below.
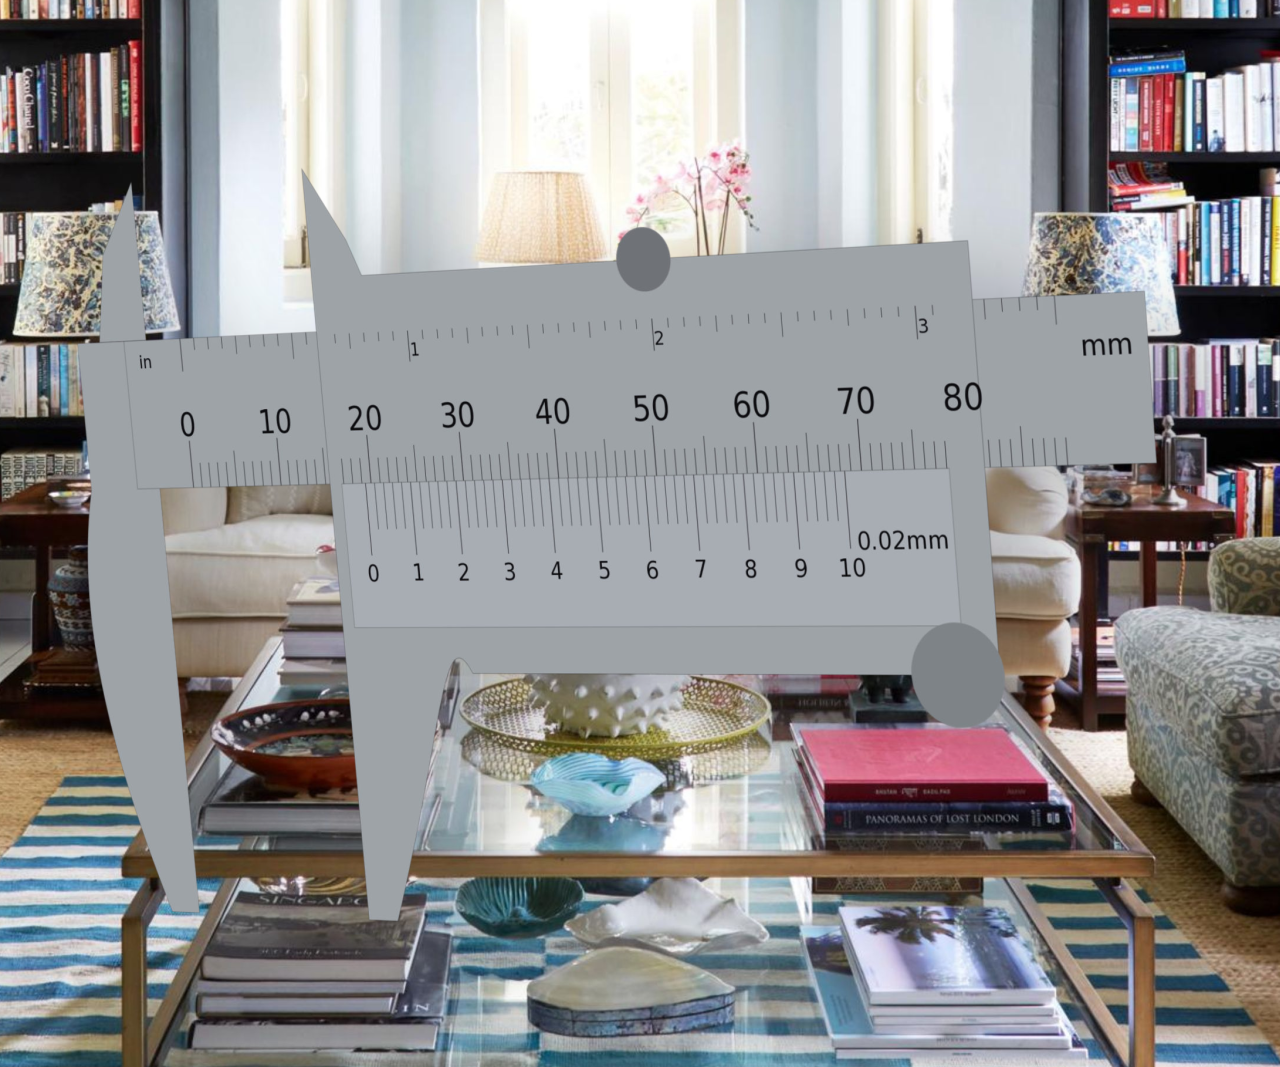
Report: 19.4 mm
